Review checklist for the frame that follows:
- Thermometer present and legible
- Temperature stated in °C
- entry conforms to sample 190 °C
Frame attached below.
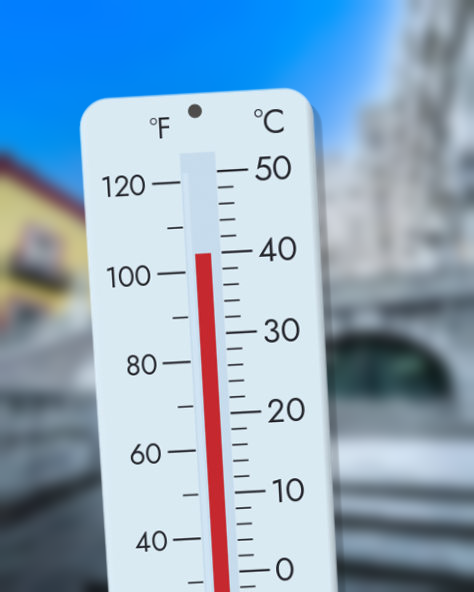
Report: 40 °C
